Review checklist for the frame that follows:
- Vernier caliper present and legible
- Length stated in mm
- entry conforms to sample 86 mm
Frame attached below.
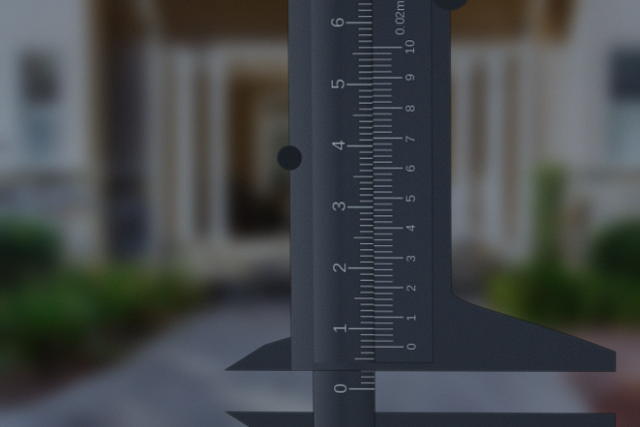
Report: 7.0 mm
